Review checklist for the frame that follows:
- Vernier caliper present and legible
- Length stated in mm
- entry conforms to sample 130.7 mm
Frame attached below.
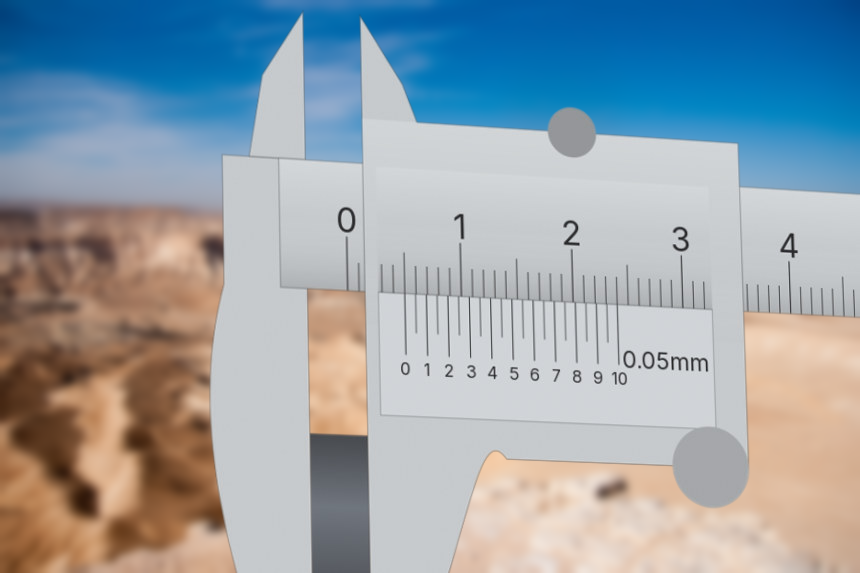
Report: 5.0 mm
